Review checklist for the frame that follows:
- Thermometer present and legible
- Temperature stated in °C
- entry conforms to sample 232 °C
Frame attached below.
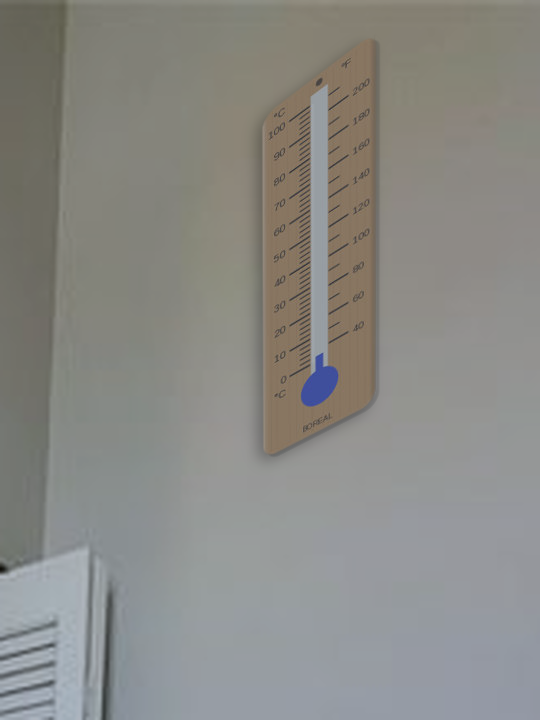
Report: 2 °C
